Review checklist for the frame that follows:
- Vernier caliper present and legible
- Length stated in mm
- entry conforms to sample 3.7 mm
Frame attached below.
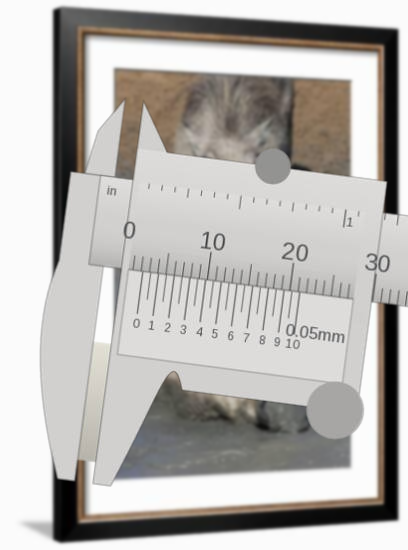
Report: 2.2 mm
